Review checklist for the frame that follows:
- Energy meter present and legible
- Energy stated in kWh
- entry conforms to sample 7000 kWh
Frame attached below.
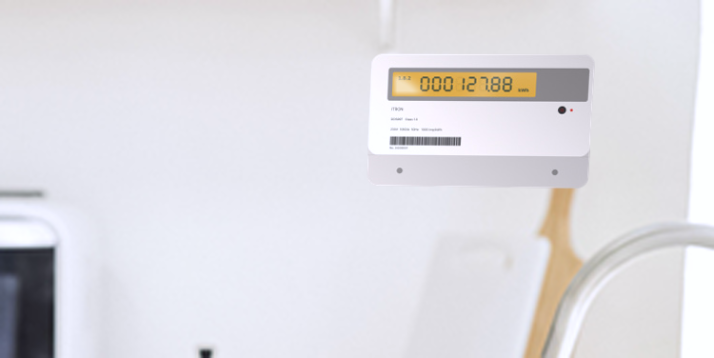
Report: 127.88 kWh
